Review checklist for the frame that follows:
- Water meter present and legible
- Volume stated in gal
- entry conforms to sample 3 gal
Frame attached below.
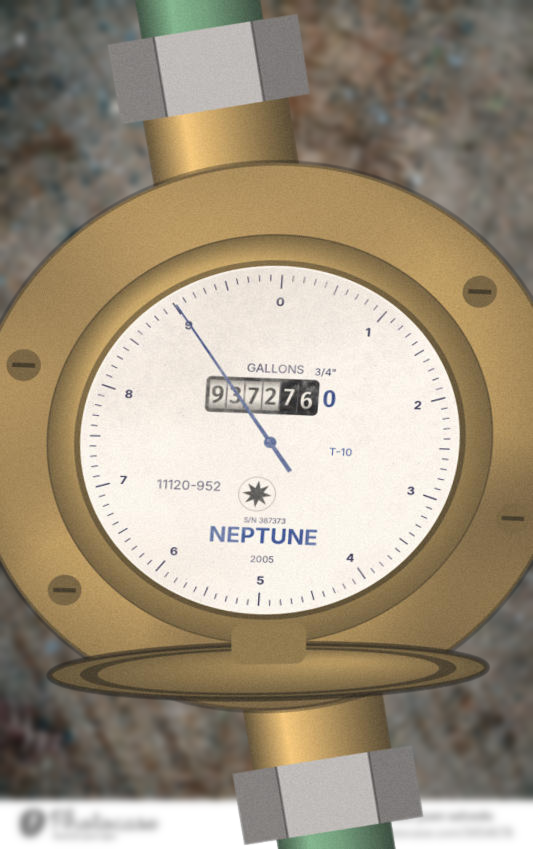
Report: 9372759.0 gal
